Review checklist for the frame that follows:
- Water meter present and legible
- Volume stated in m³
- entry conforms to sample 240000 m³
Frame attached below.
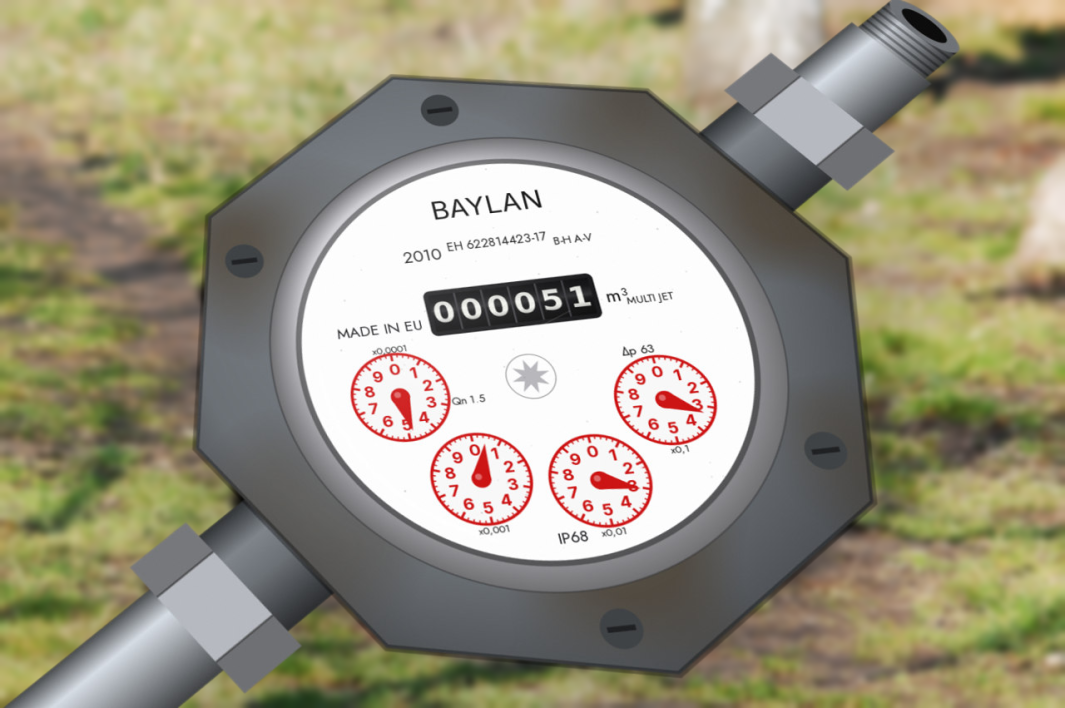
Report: 51.3304 m³
